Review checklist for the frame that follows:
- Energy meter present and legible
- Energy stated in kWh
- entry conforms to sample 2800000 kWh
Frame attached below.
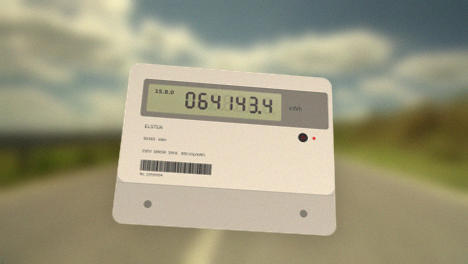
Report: 64143.4 kWh
